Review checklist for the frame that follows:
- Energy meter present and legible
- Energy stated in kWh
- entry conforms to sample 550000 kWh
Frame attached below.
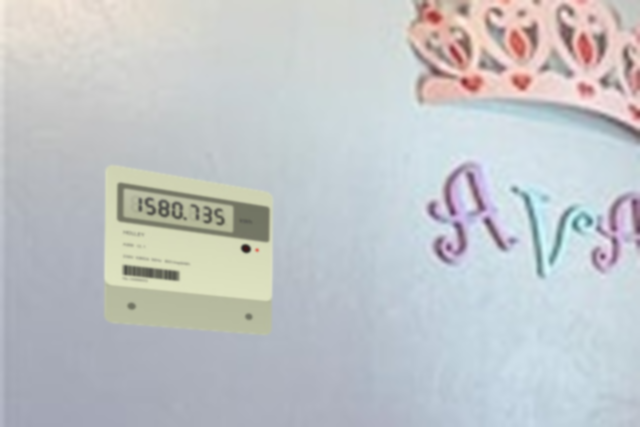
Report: 1580.735 kWh
